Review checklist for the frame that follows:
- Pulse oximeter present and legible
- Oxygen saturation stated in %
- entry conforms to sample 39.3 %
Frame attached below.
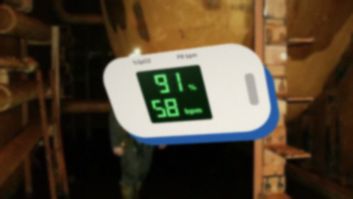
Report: 91 %
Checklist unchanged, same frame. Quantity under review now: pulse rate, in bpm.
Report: 58 bpm
